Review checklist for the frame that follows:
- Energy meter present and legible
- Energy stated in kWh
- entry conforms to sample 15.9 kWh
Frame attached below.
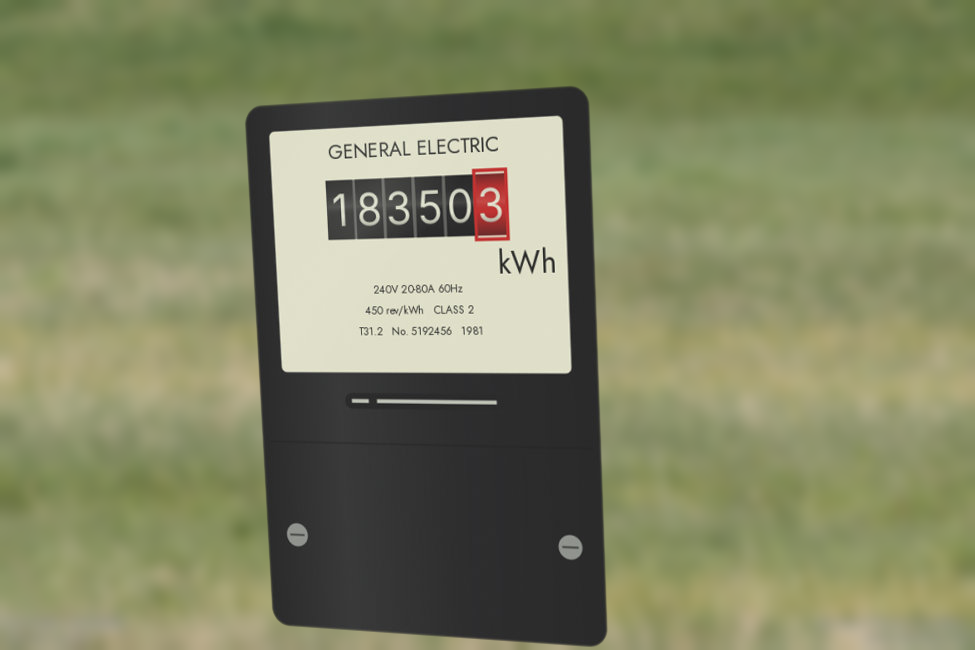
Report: 18350.3 kWh
